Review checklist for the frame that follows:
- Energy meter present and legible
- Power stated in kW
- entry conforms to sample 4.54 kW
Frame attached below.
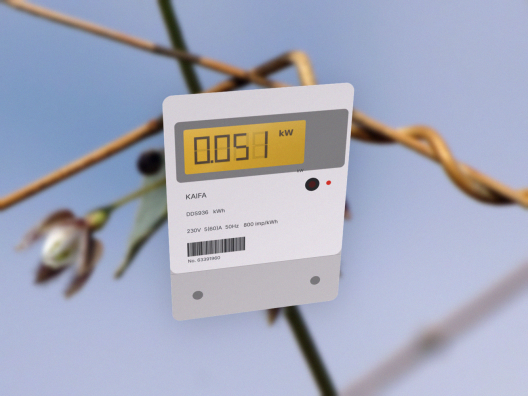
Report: 0.051 kW
